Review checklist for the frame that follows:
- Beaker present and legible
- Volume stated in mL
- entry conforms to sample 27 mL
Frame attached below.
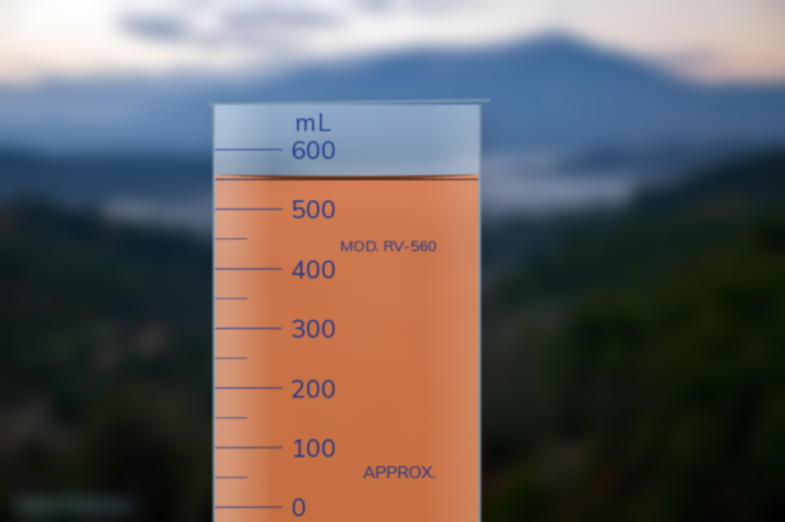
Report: 550 mL
